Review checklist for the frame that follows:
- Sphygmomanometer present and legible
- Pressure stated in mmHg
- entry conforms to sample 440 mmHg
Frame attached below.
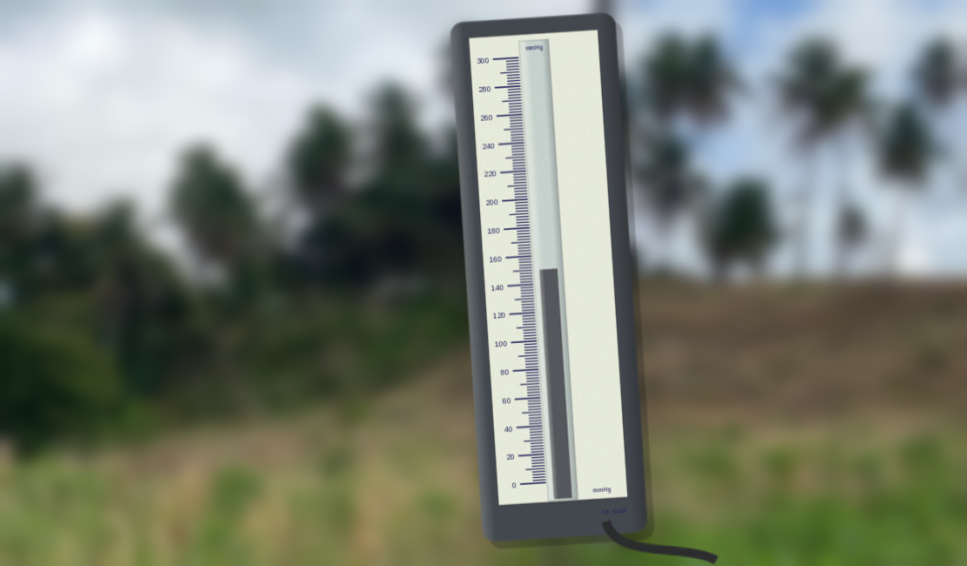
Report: 150 mmHg
